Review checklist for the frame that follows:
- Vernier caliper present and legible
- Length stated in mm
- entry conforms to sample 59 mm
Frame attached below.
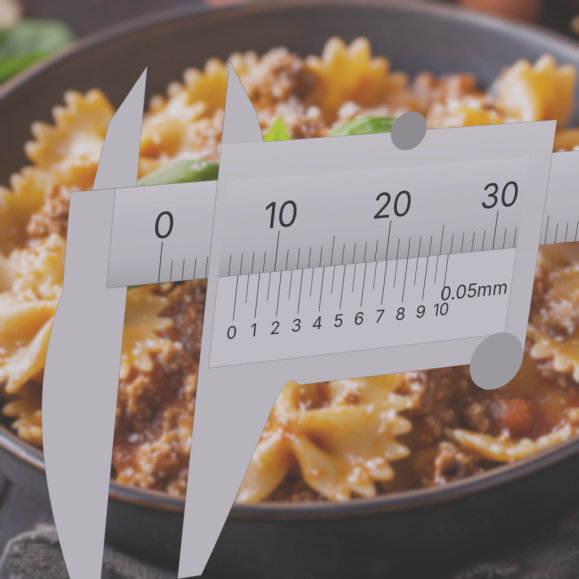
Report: 6.8 mm
